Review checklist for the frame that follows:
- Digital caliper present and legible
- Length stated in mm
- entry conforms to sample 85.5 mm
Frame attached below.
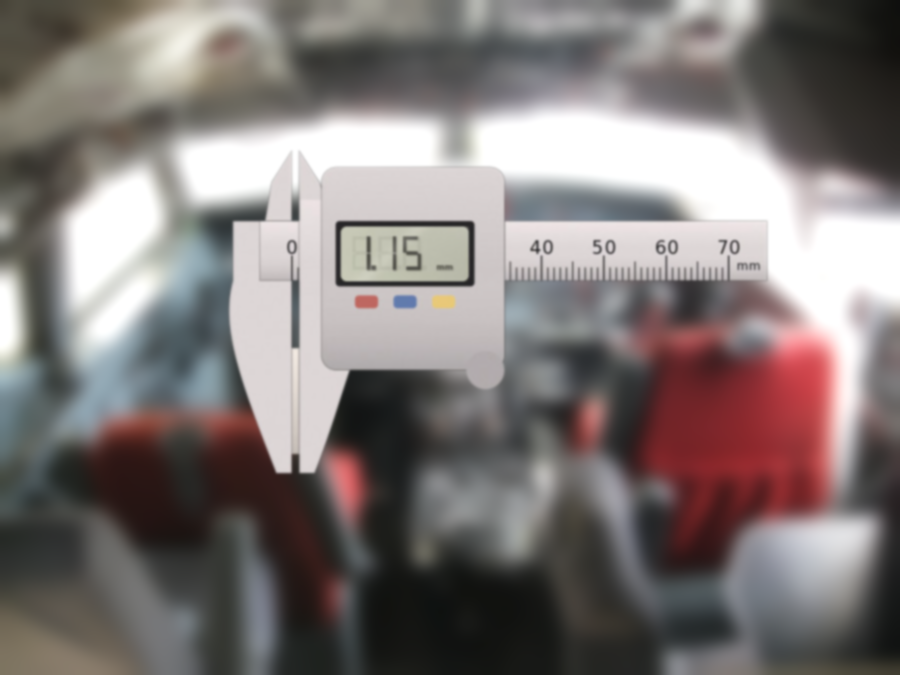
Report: 1.15 mm
